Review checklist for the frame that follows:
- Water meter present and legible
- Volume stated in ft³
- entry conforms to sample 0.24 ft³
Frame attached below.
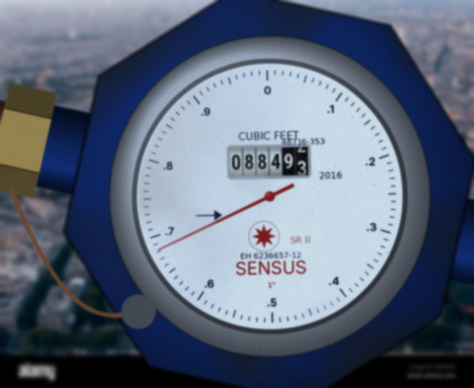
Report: 88492.68 ft³
